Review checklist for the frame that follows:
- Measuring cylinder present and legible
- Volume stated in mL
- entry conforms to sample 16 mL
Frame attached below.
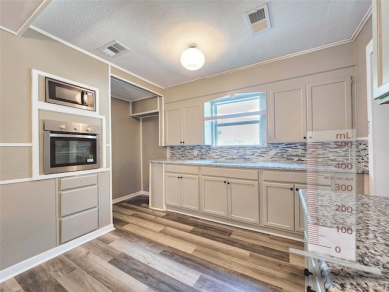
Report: 100 mL
